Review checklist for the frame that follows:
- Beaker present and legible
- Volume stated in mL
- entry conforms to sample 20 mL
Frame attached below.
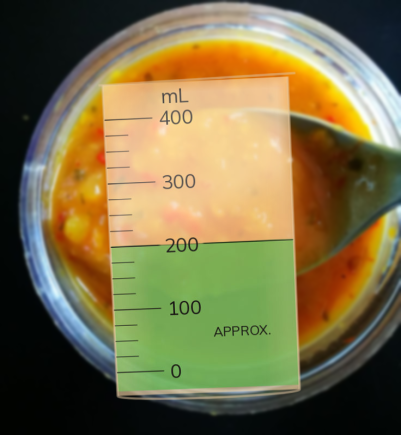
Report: 200 mL
